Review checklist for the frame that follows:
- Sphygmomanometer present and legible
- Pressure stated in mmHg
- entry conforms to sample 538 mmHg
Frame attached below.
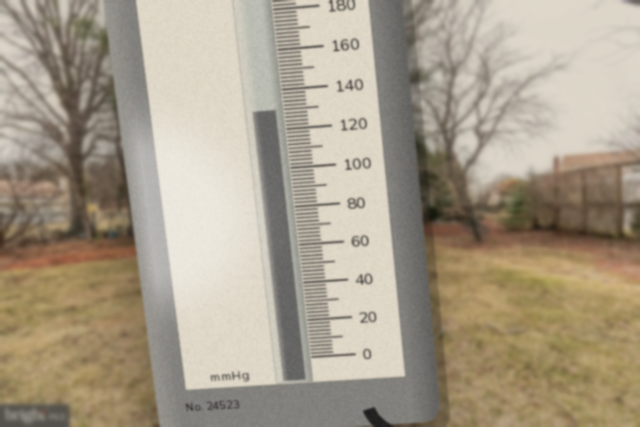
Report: 130 mmHg
